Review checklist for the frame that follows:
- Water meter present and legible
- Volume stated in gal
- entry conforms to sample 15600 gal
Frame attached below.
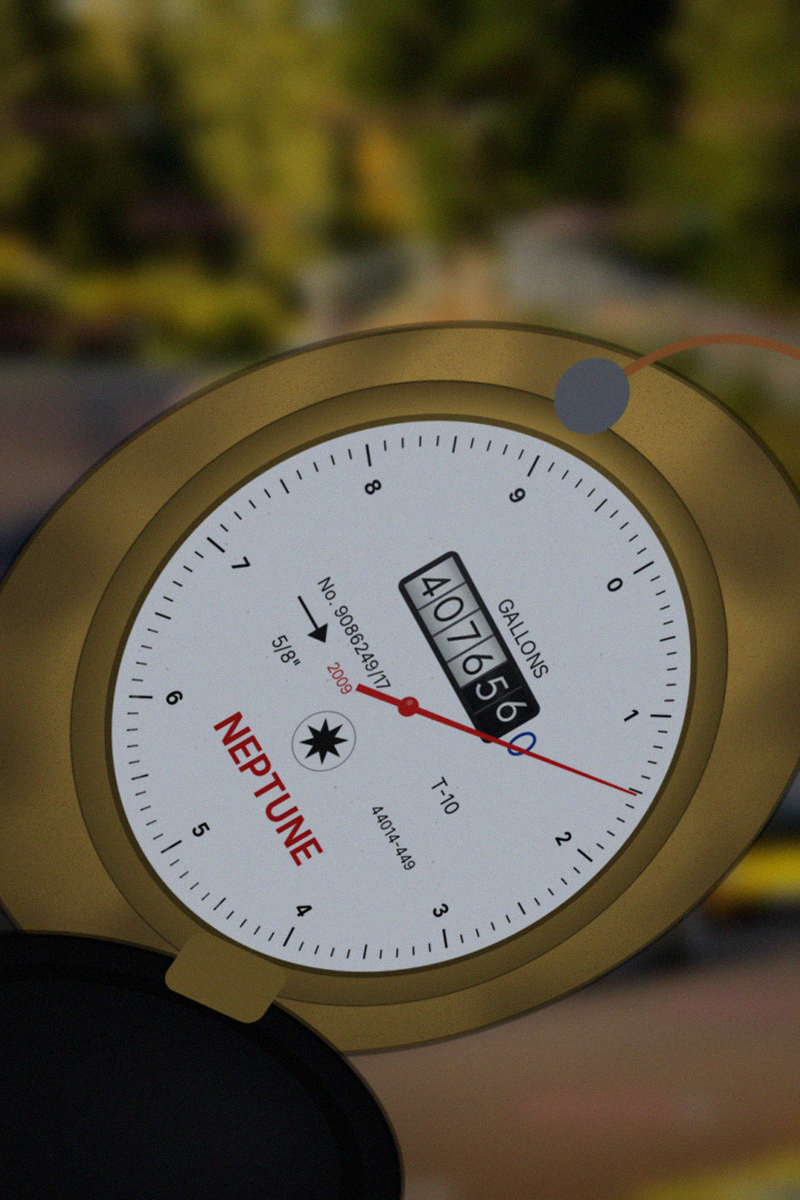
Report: 4076561.5 gal
